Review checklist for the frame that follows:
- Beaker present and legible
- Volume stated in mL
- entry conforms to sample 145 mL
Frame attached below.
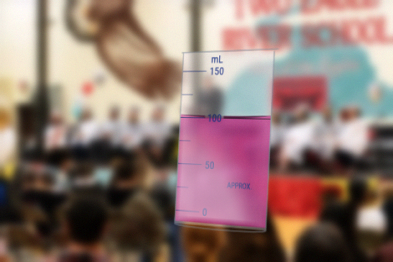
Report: 100 mL
